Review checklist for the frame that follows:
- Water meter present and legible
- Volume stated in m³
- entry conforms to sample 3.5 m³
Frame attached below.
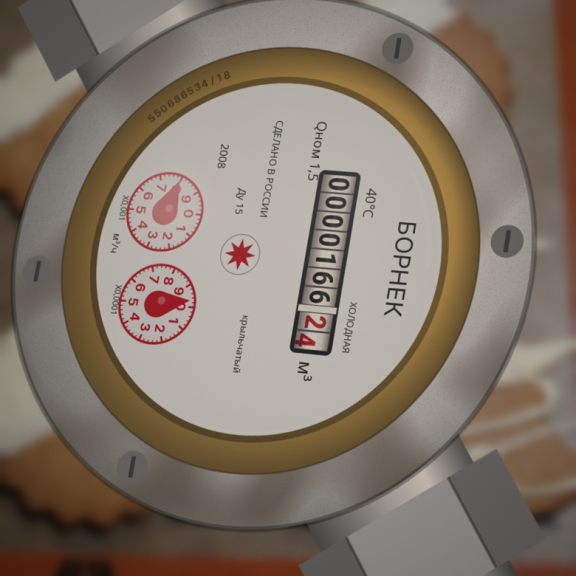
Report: 166.2379 m³
